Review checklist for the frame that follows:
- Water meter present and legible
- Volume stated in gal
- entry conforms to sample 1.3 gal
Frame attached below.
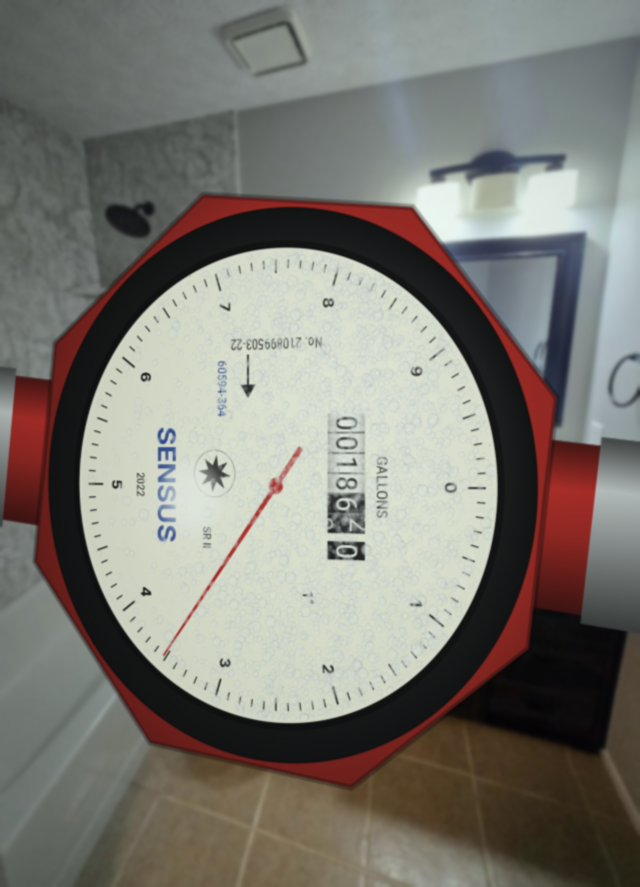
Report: 18623.5 gal
